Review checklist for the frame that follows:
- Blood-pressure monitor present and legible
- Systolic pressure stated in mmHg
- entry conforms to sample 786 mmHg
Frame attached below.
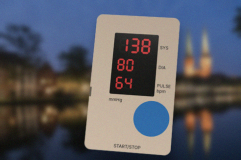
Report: 138 mmHg
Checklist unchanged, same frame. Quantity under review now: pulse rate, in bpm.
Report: 64 bpm
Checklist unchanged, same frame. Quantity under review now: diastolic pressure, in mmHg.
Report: 80 mmHg
